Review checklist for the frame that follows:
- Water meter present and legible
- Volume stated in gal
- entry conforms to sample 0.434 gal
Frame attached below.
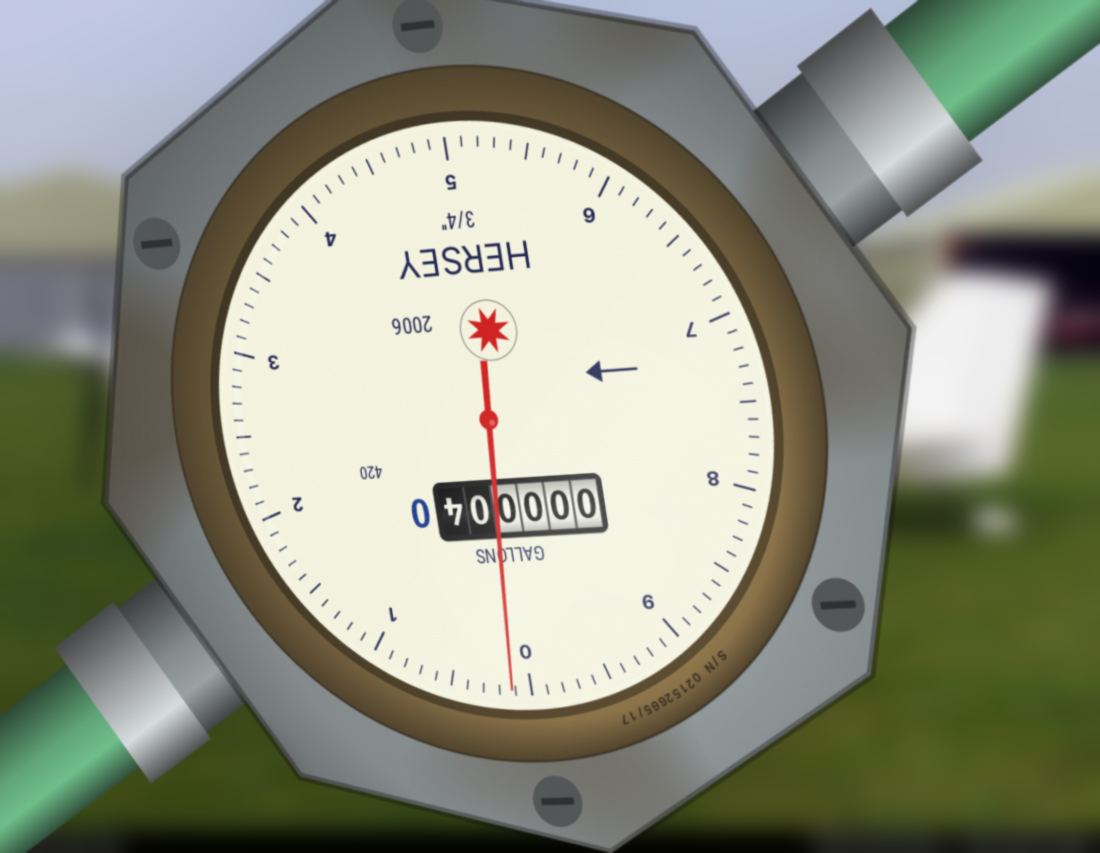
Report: 40.1 gal
